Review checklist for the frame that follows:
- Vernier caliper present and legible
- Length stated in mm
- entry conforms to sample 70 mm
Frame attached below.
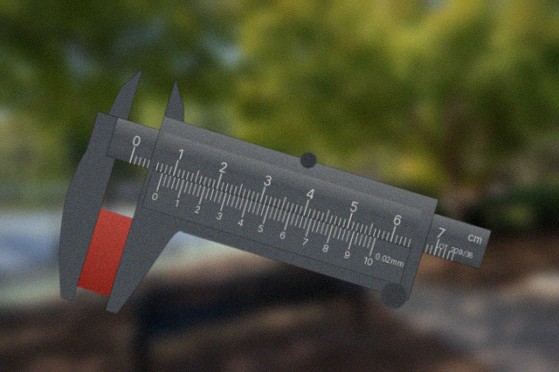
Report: 7.5 mm
